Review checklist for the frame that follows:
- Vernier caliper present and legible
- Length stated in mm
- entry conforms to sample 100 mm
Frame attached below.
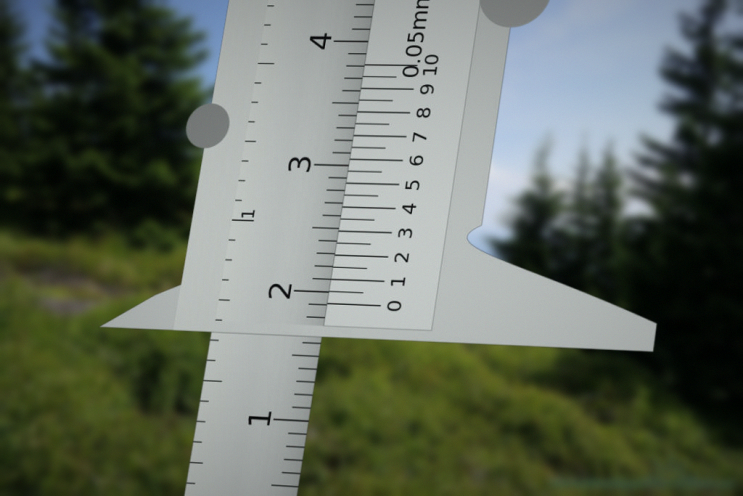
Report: 19.1 mm
